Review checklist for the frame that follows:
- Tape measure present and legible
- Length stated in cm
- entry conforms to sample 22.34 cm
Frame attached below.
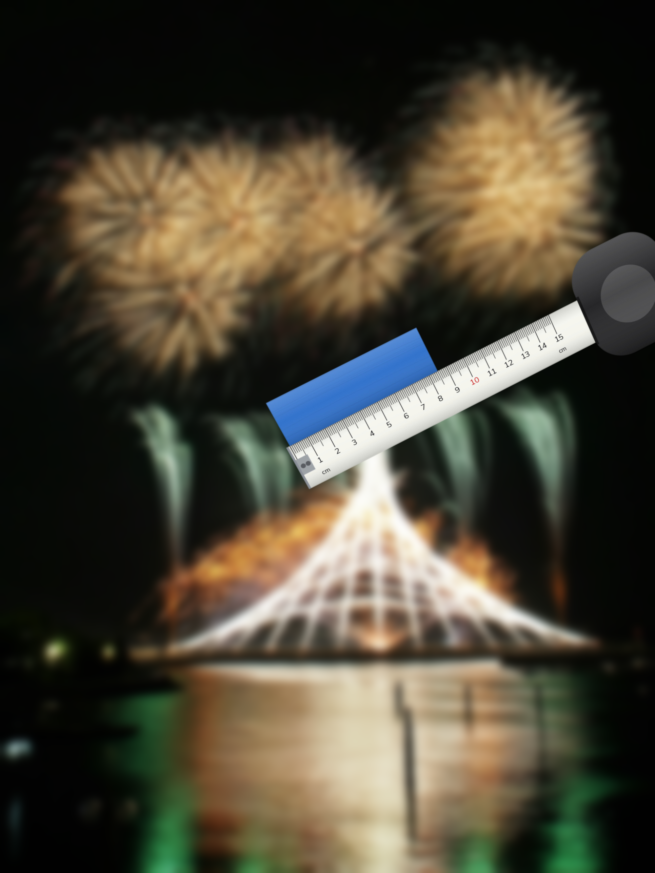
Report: 8.5 cm
